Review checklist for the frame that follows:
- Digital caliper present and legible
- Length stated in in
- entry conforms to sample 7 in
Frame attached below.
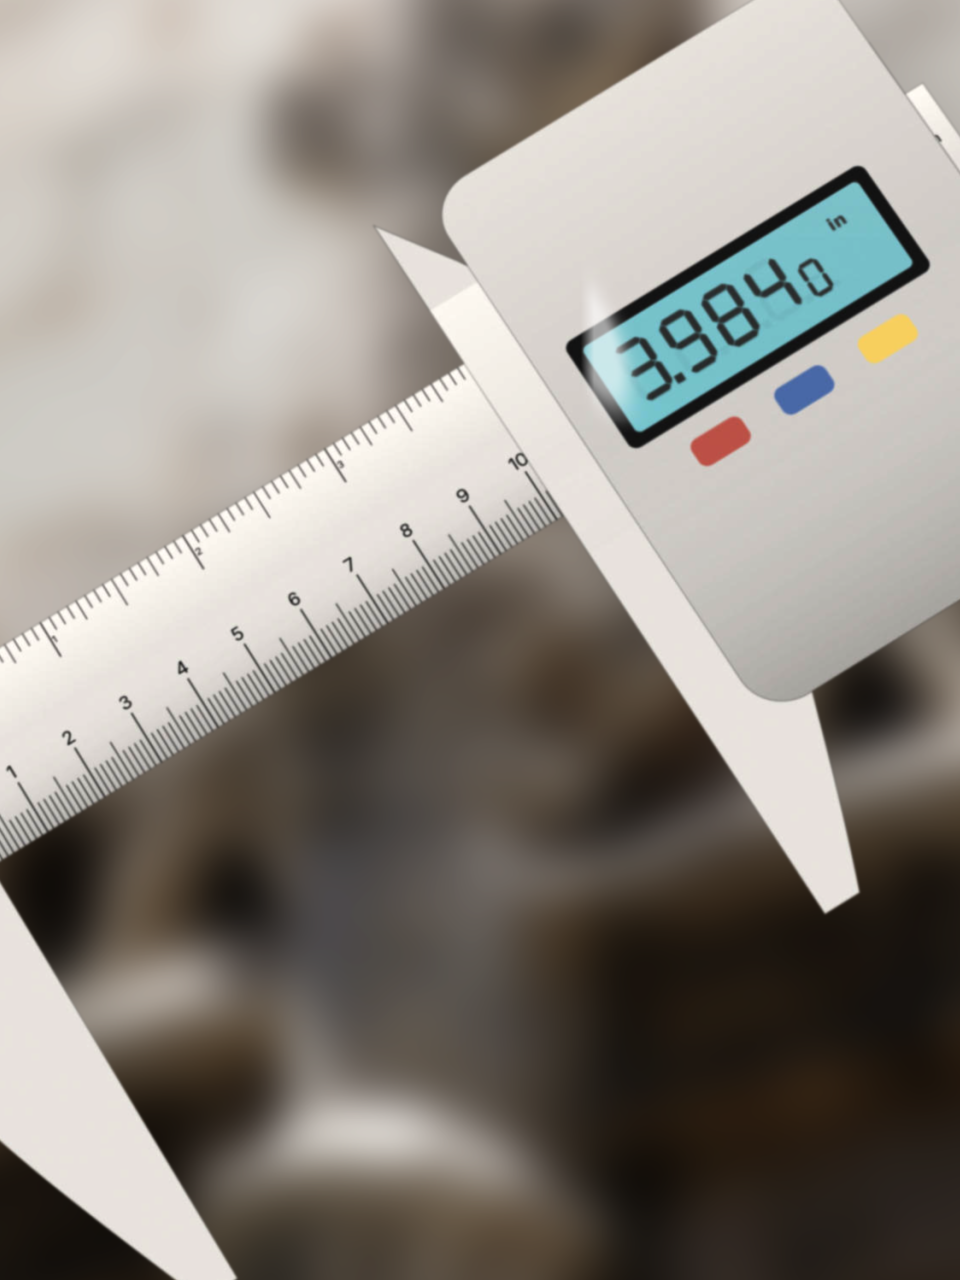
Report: 3.9840 in
